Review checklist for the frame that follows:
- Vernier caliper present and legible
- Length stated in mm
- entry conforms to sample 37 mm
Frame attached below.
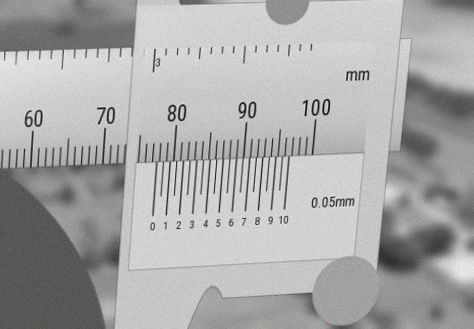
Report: 77.6 mm
